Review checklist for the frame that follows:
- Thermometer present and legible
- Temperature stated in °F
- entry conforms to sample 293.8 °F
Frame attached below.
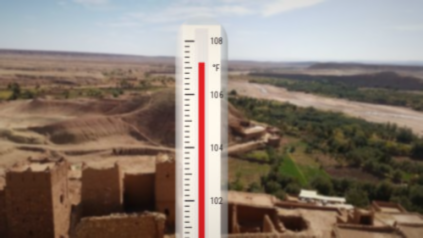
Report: 107.2 °F
